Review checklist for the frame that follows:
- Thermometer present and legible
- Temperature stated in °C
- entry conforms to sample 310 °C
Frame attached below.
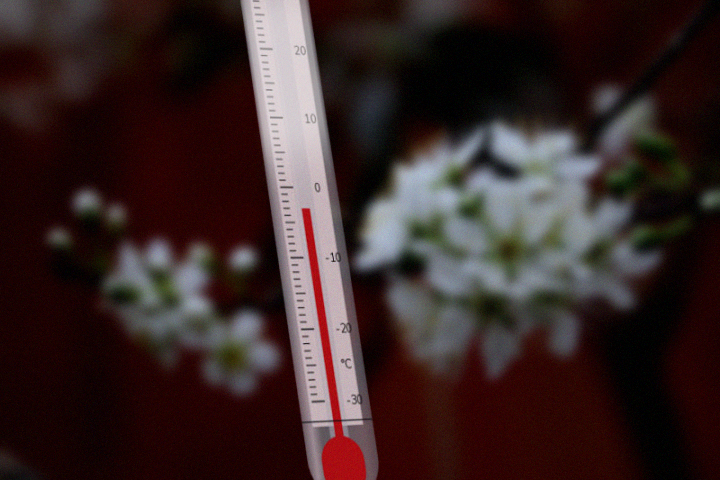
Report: -3 °C
